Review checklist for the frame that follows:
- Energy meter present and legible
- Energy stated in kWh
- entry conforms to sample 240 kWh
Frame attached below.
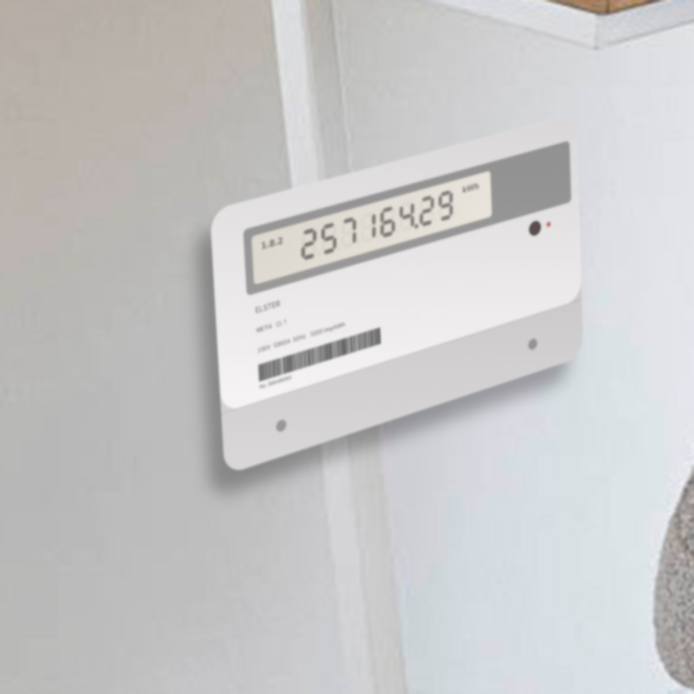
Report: 257164.29 kWh
